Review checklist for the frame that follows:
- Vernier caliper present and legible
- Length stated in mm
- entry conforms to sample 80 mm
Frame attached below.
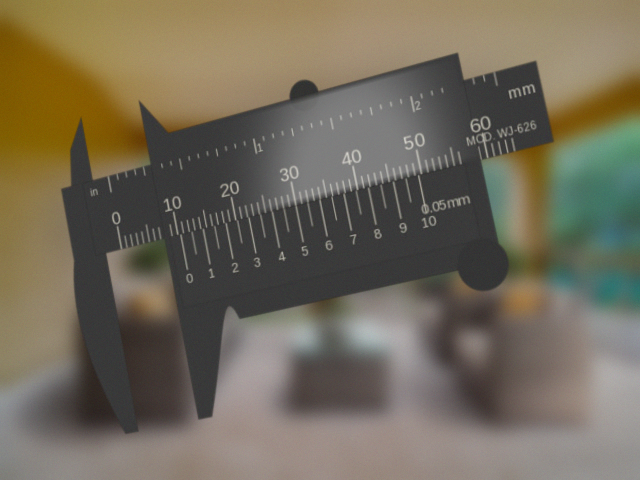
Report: 10.5 mm
